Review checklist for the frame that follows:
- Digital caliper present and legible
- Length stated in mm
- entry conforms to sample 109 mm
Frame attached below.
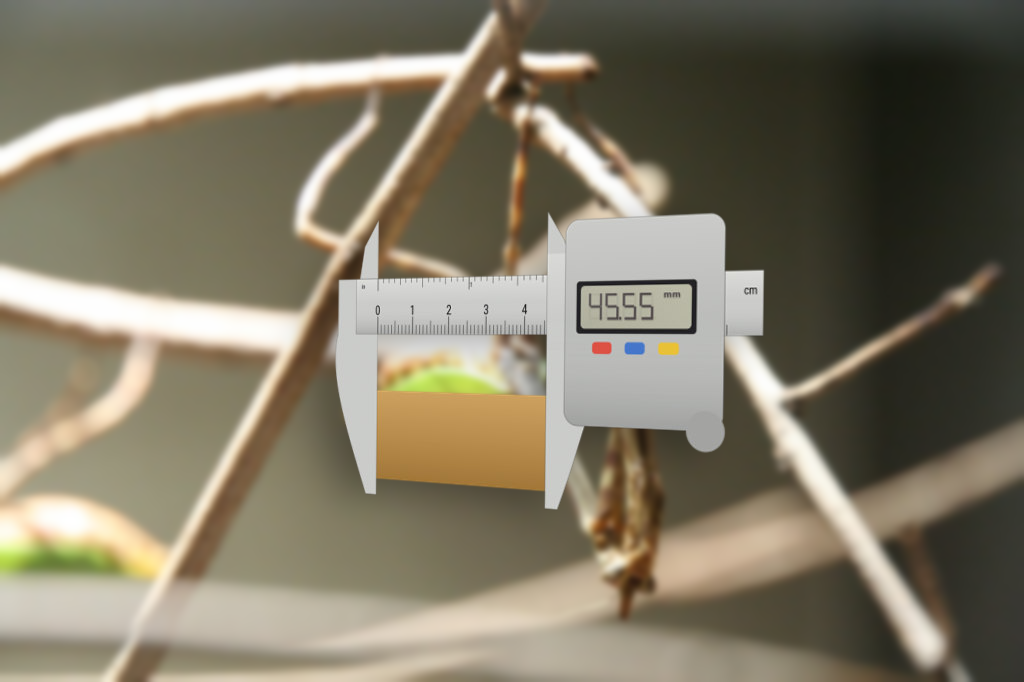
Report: 45.55 mm
